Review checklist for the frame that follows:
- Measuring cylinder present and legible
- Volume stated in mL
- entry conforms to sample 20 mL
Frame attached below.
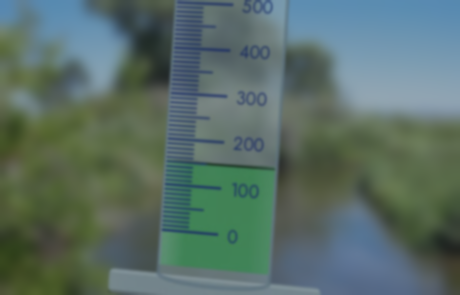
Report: 150 mL
